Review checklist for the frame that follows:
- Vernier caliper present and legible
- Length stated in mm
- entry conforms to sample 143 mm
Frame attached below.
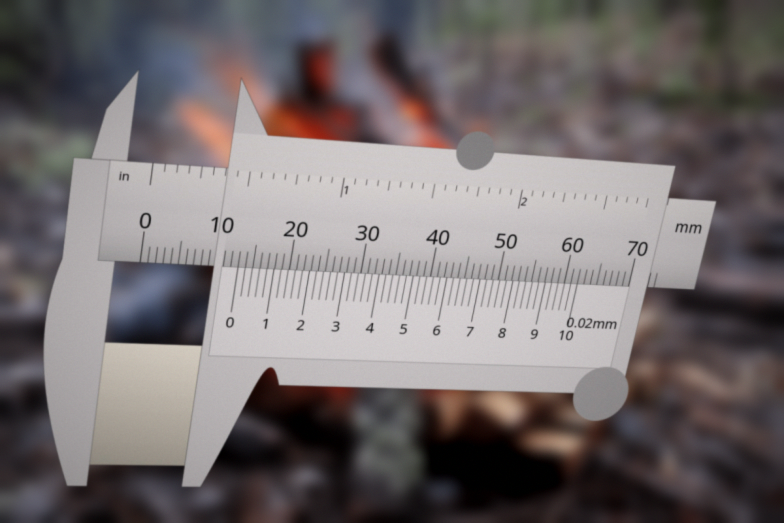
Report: 13.0 mm
